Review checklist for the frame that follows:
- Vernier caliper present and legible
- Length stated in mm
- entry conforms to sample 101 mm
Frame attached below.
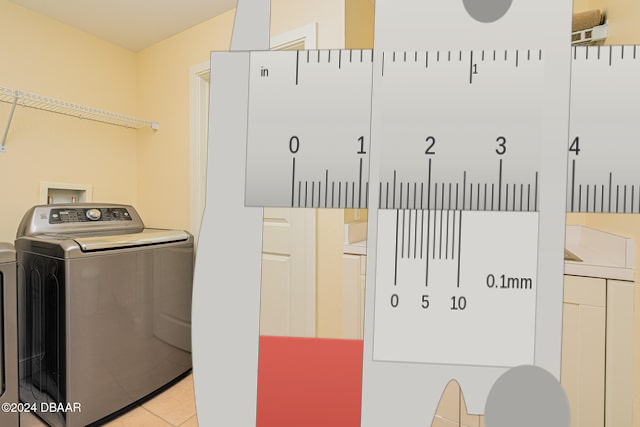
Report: 15.6 mm
